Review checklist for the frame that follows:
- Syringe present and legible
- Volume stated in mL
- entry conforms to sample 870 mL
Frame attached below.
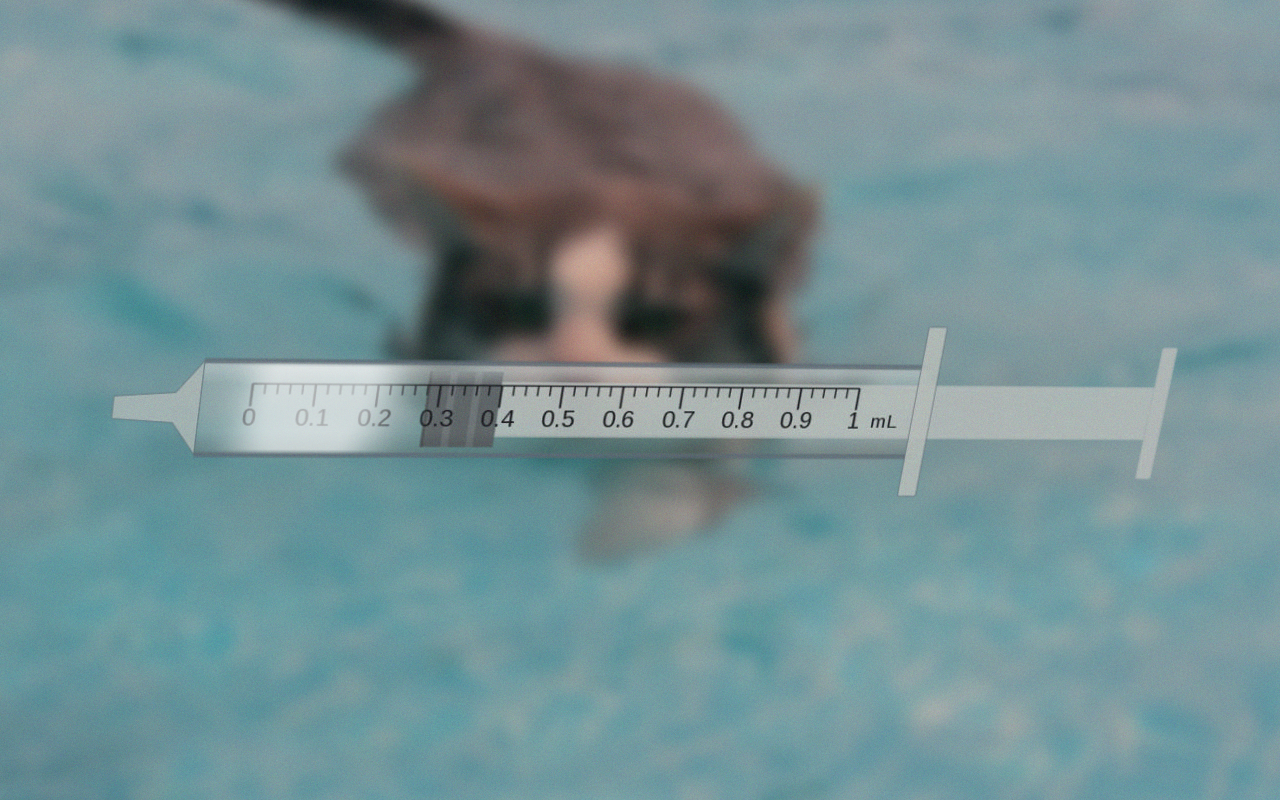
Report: 0.28 mL
